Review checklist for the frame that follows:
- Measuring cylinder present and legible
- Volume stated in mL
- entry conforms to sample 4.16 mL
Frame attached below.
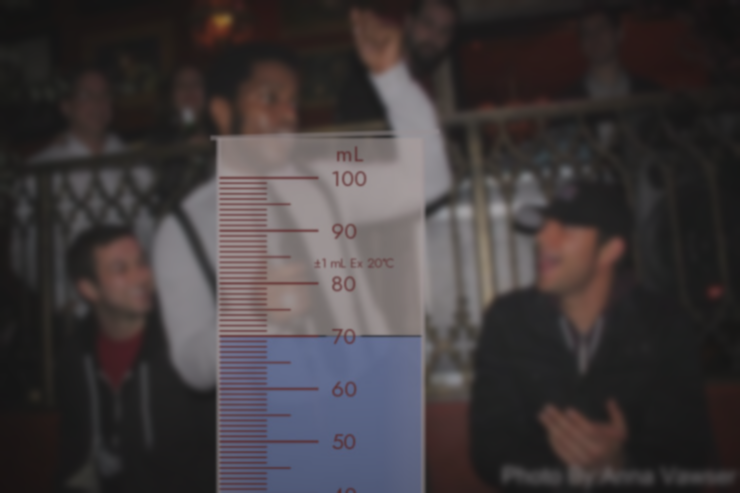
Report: 70 mL
